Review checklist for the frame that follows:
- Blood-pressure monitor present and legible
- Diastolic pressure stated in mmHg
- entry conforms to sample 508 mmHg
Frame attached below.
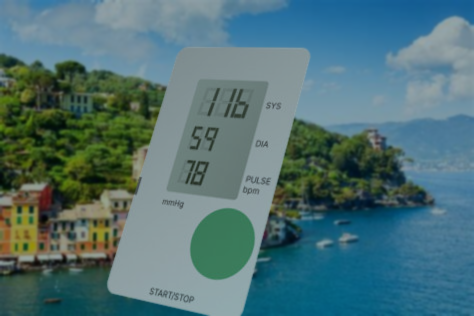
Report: 59 mmHg
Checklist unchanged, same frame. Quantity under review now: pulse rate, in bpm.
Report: 78 bpm
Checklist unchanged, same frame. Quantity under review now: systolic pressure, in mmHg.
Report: 116 mmHg
